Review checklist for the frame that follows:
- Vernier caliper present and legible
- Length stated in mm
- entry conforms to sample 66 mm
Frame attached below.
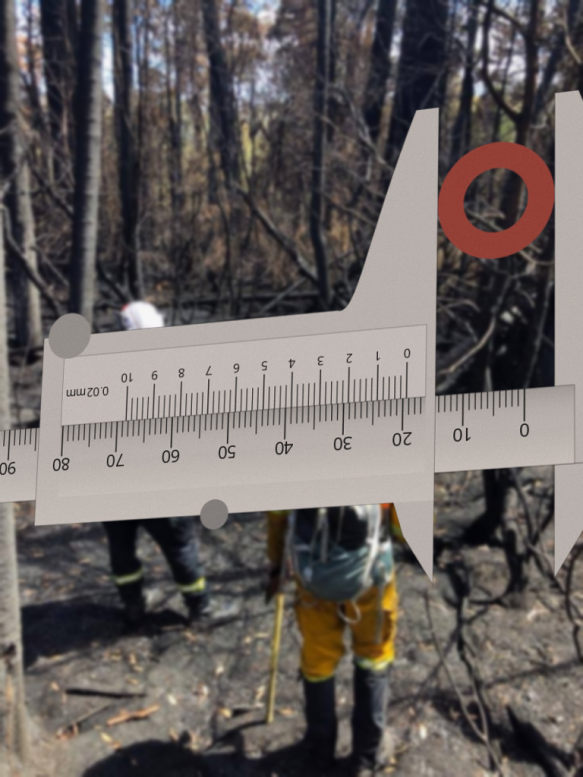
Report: 19.4 mm
